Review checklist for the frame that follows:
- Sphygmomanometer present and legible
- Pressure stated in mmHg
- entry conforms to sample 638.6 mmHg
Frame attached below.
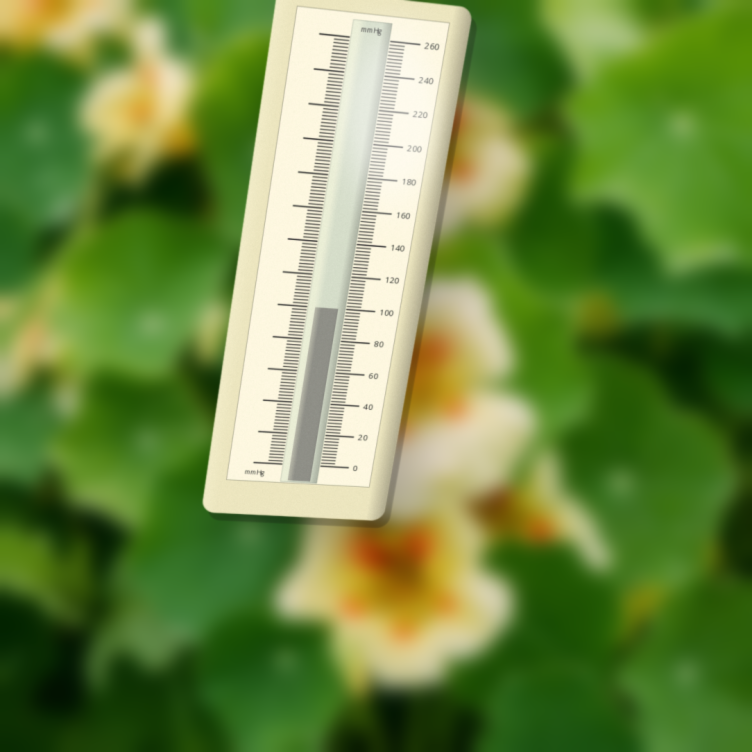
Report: 100 mmHg
